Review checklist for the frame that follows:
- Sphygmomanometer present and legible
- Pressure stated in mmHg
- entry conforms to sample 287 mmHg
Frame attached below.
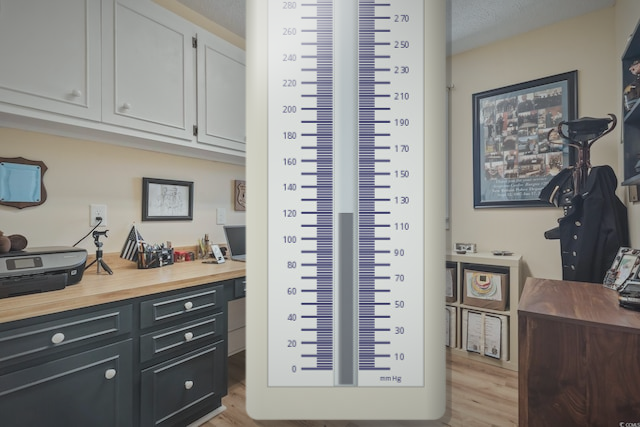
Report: 120 mmHg
